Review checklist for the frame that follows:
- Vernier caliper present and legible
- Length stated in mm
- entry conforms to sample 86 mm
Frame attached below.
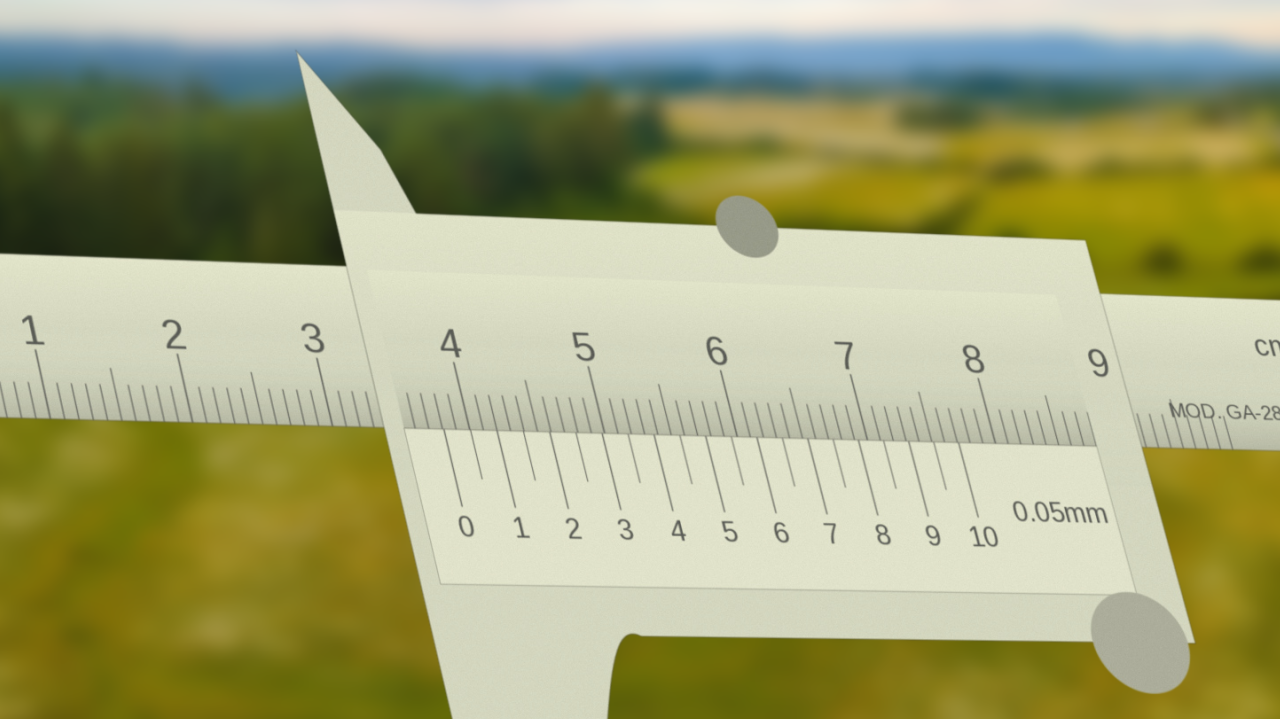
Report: 38.1 mm
